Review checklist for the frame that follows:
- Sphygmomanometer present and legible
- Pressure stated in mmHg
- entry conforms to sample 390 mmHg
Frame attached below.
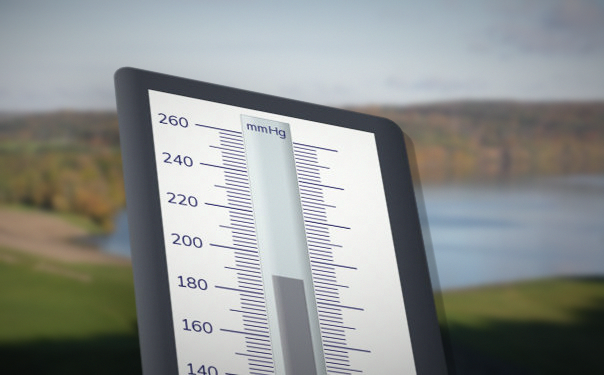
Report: 190 mmHg
